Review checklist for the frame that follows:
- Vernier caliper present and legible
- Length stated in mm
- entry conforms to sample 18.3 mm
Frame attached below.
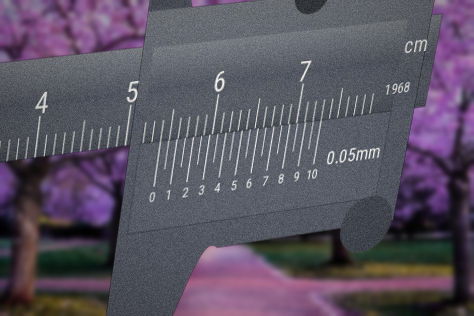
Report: 54.0 mm
